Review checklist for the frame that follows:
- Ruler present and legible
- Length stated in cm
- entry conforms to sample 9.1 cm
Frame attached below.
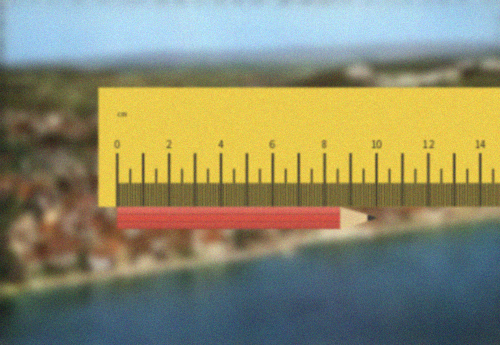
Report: 10 cm
